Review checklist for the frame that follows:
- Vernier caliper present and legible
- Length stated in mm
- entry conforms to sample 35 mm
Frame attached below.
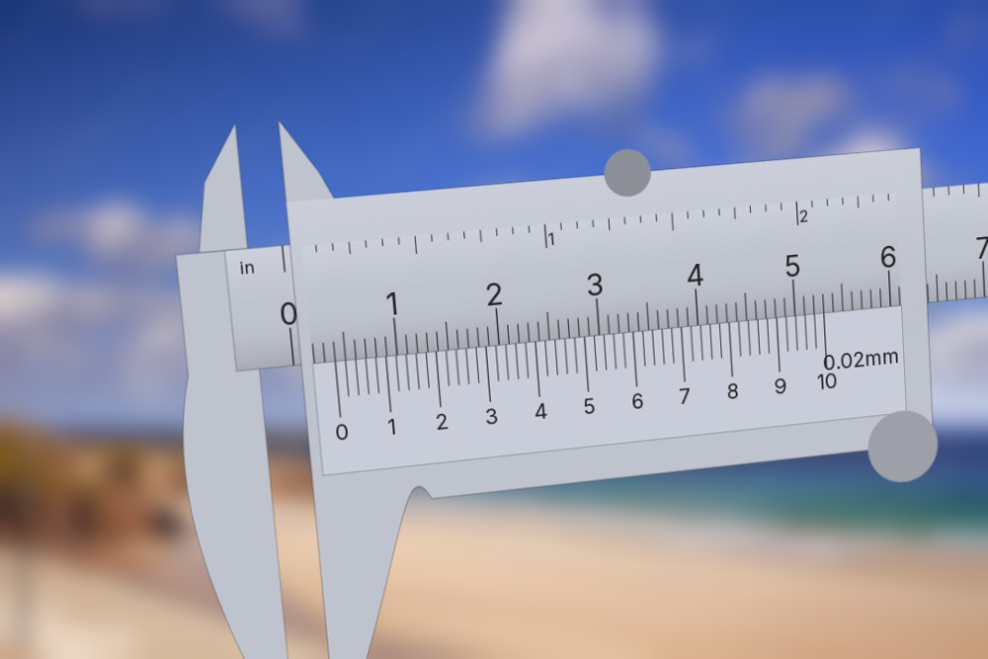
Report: 4.0 mm
